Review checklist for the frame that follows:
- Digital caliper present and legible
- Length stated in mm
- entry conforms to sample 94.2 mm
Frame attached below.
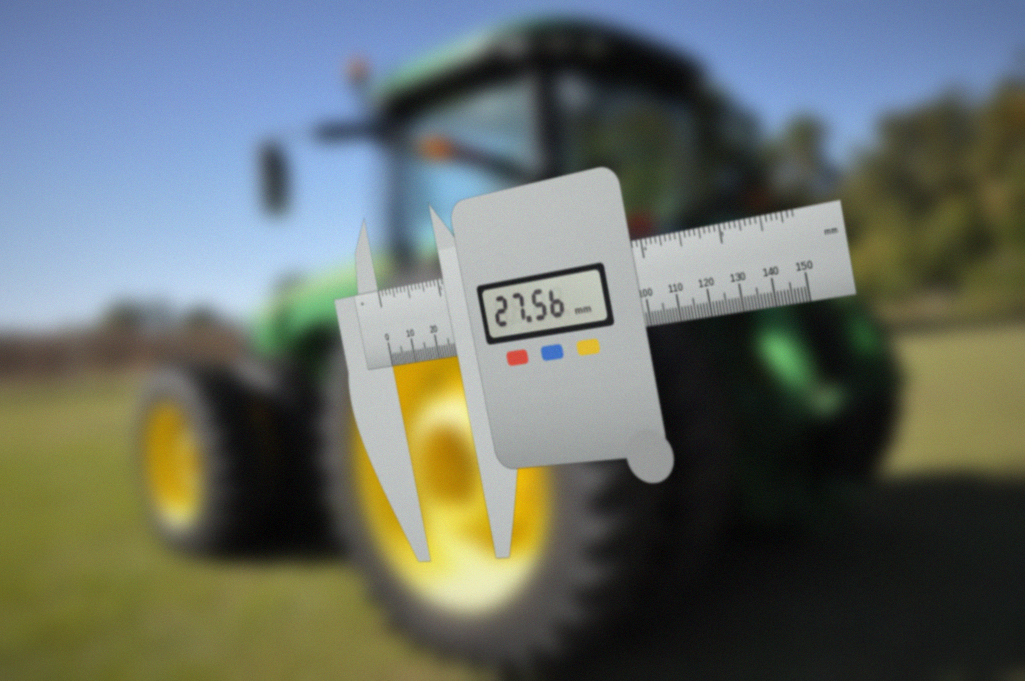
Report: 27.56 mm
